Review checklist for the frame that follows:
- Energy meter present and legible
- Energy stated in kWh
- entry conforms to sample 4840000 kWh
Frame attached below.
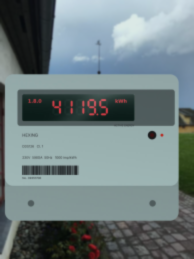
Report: 4119.5 kWh
